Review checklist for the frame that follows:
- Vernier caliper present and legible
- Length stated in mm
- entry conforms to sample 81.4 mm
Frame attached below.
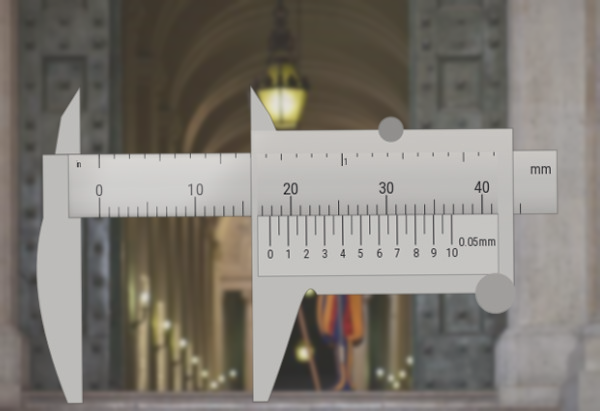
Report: 17.8 mm
